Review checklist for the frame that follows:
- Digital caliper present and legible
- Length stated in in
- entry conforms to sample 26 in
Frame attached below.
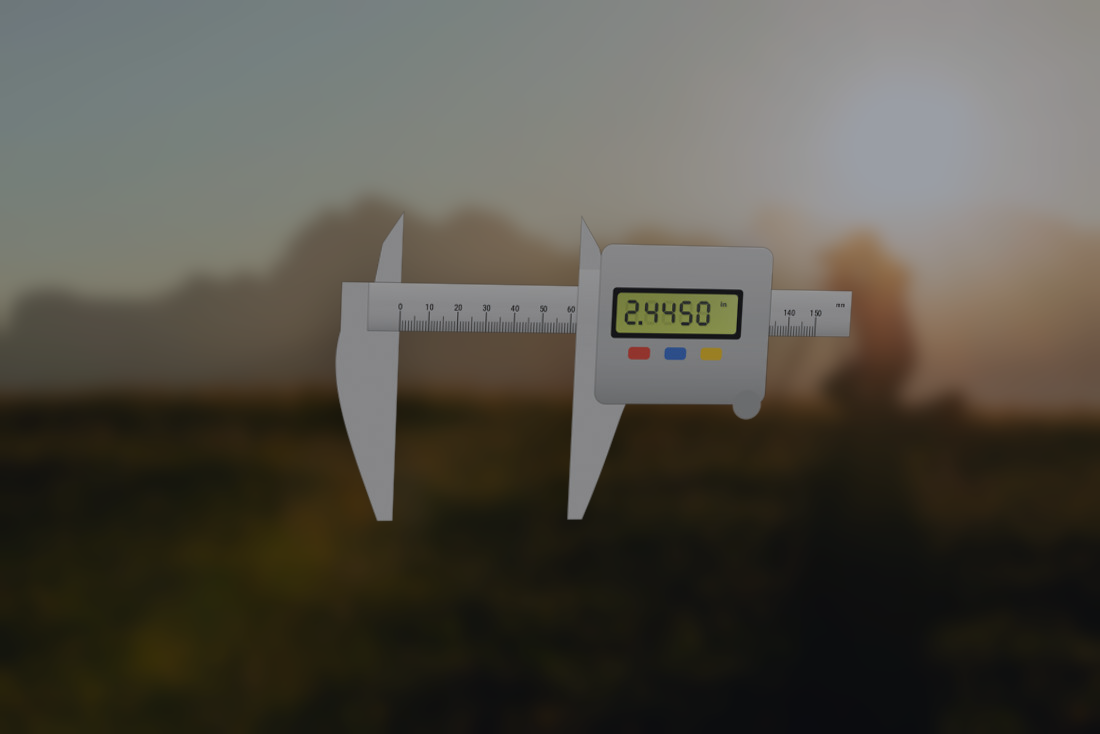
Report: 2.4450 in
